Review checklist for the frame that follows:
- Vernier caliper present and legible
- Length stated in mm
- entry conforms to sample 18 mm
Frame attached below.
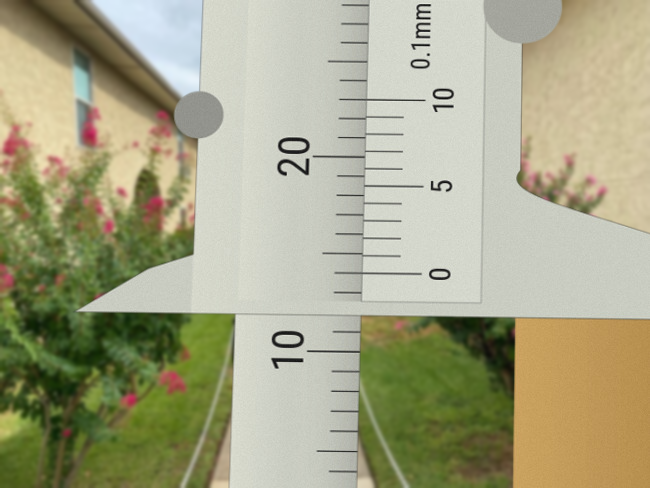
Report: 14.0 mm
